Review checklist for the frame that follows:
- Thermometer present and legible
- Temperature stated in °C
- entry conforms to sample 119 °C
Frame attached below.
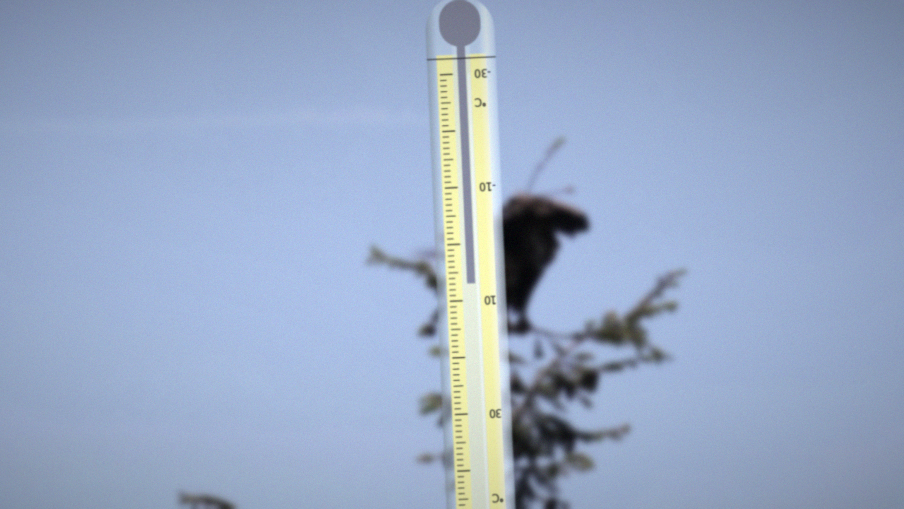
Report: 7 °C
